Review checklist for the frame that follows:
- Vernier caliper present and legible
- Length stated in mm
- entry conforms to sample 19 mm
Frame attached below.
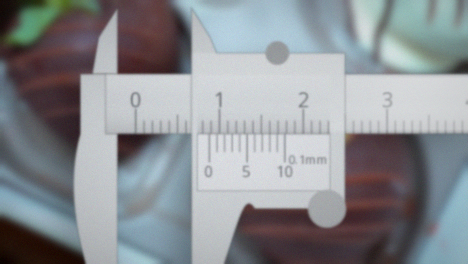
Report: 8.8 mm
